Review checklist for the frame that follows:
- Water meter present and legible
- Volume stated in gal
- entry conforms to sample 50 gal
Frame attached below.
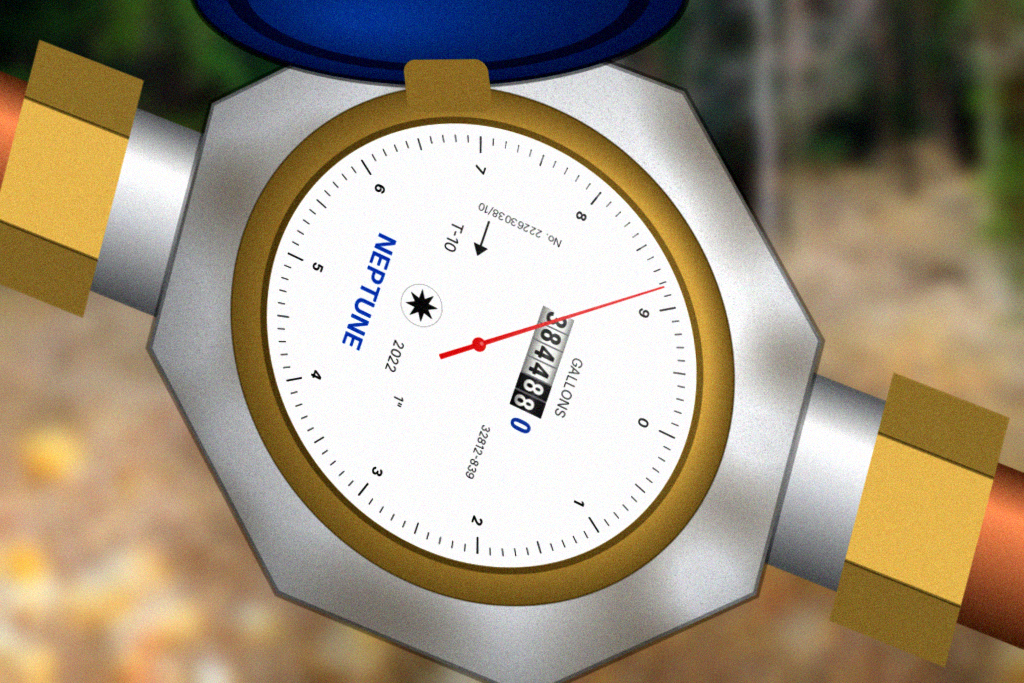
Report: 3844878.8 gal
